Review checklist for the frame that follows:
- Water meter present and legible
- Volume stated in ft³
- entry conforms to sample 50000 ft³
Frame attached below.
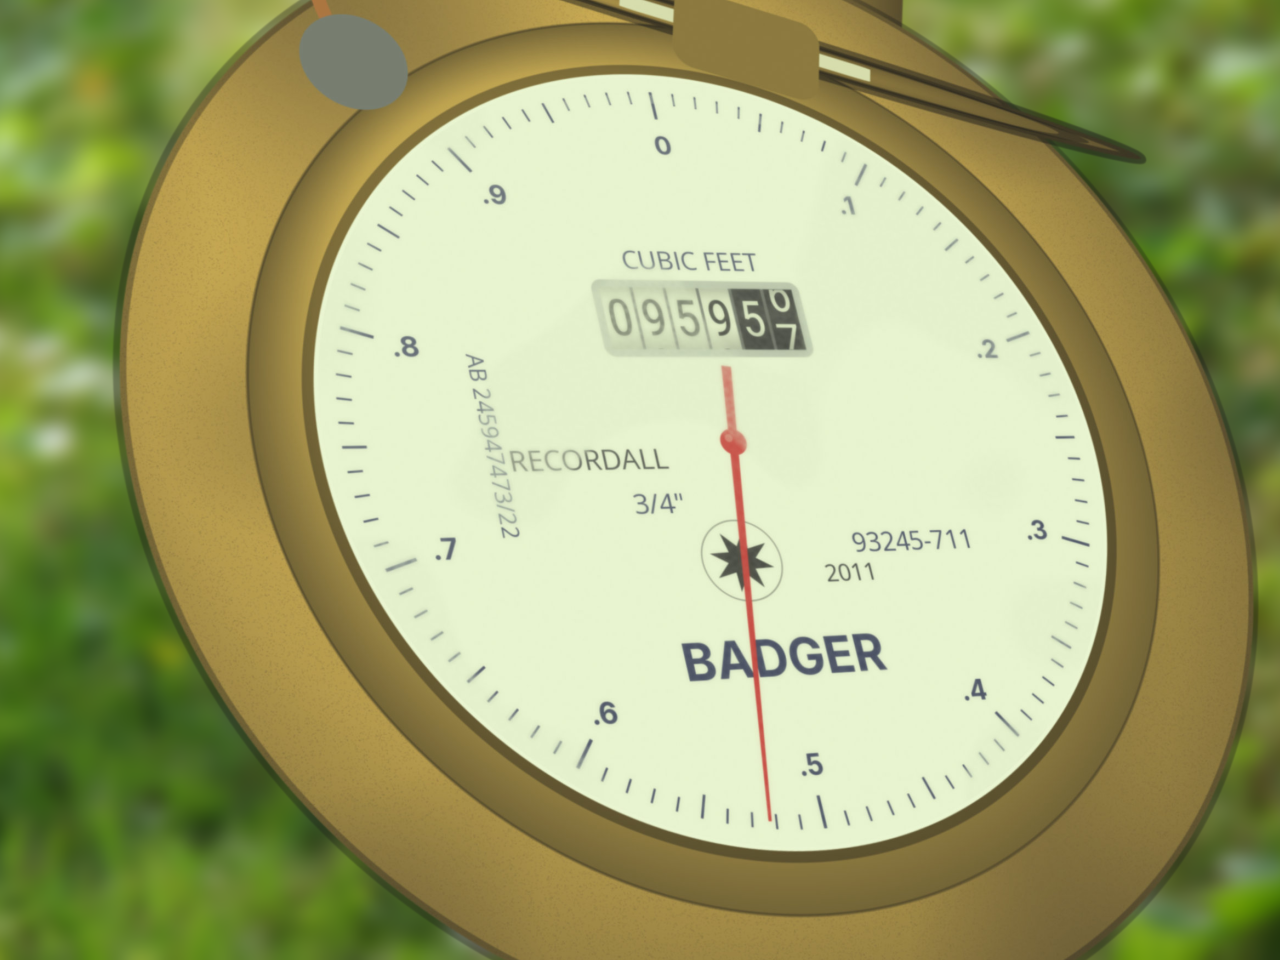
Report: 95956.52 ft³
